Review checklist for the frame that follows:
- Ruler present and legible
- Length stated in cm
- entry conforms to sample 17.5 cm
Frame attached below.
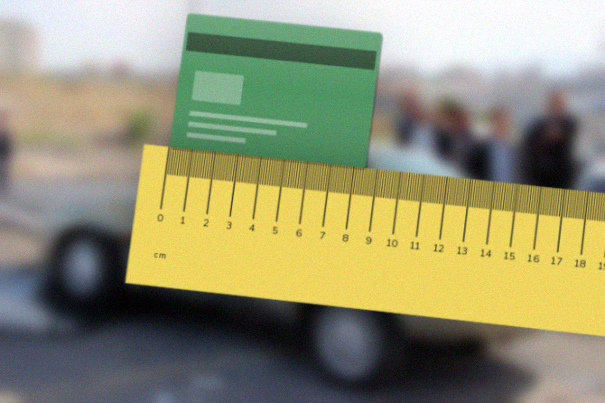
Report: 8.5 cm
